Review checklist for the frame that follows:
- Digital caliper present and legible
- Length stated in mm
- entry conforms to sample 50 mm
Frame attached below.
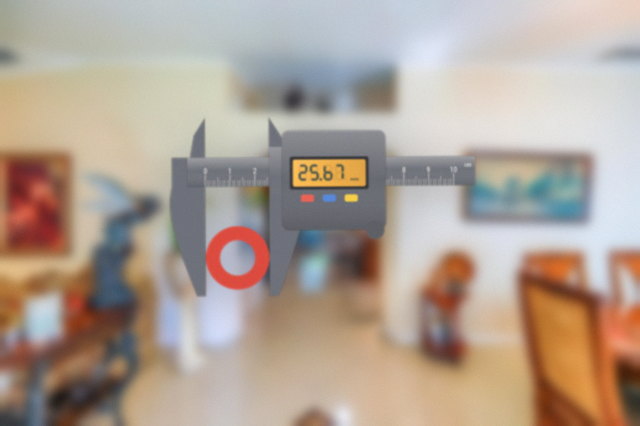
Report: 25.67 mm
